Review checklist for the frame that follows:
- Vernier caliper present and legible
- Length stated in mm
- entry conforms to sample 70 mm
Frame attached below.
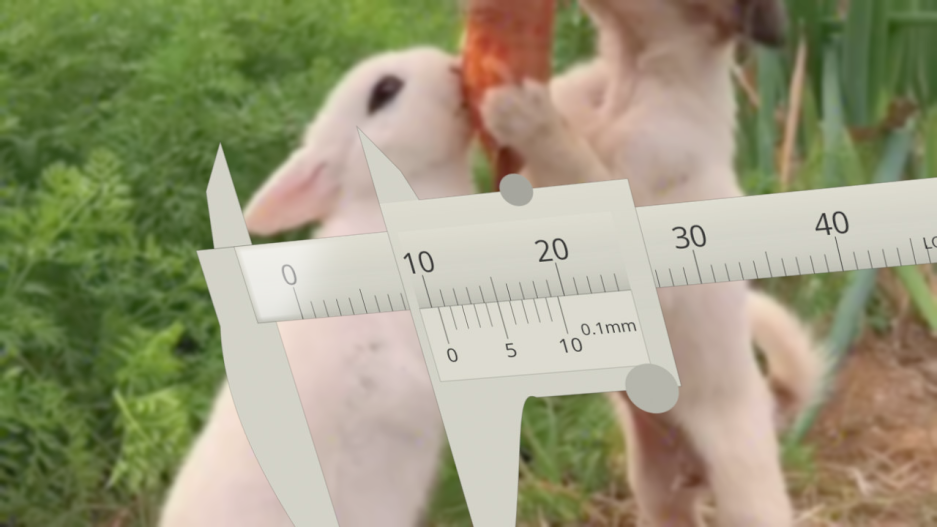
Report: 10.5 mm
